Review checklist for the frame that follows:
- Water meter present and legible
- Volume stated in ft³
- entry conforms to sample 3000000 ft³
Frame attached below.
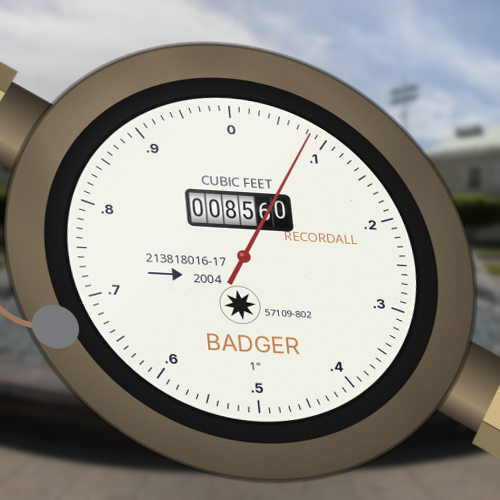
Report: 8560.08 ft³
